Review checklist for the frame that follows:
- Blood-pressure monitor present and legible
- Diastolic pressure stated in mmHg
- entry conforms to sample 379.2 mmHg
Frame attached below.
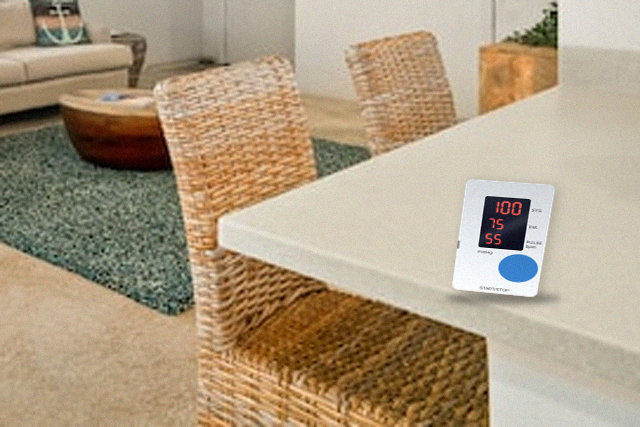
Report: 75 mmHg
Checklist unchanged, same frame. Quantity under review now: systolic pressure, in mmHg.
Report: 100 mmHg
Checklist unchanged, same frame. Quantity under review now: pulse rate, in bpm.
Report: 55 bpm
